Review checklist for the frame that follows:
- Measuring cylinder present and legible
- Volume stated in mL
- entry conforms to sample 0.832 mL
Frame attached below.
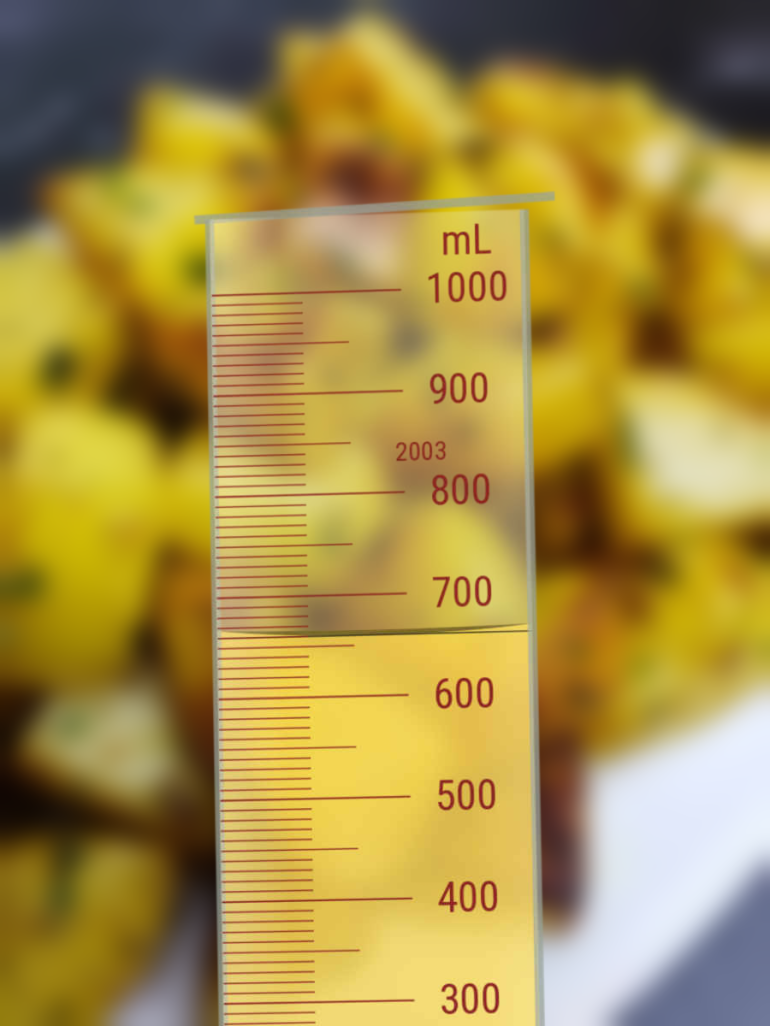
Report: 660 mL
